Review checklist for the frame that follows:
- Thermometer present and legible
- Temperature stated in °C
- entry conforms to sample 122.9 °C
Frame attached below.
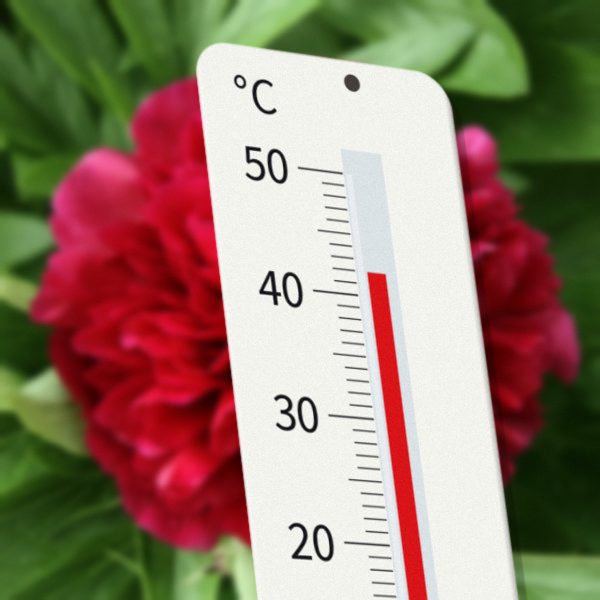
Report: 42 °C
